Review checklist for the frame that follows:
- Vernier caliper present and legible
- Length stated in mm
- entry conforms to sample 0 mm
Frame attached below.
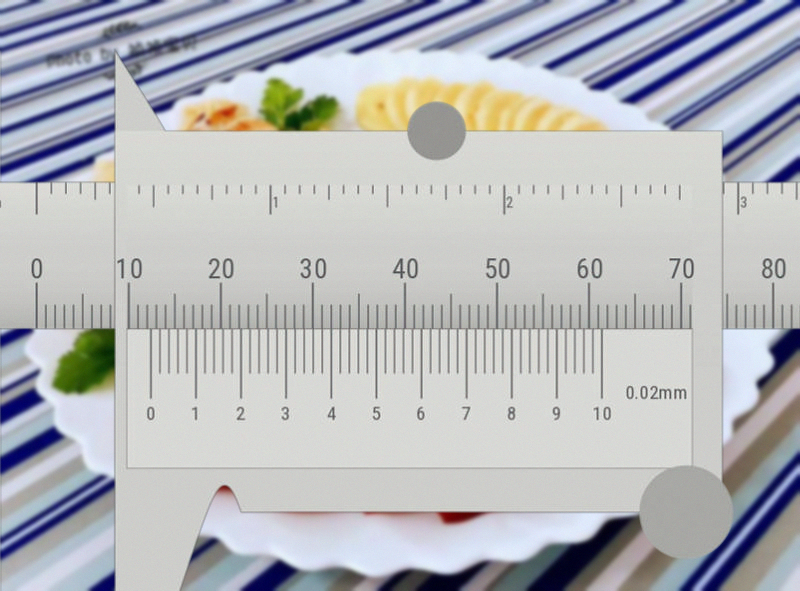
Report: 12.4 mm
